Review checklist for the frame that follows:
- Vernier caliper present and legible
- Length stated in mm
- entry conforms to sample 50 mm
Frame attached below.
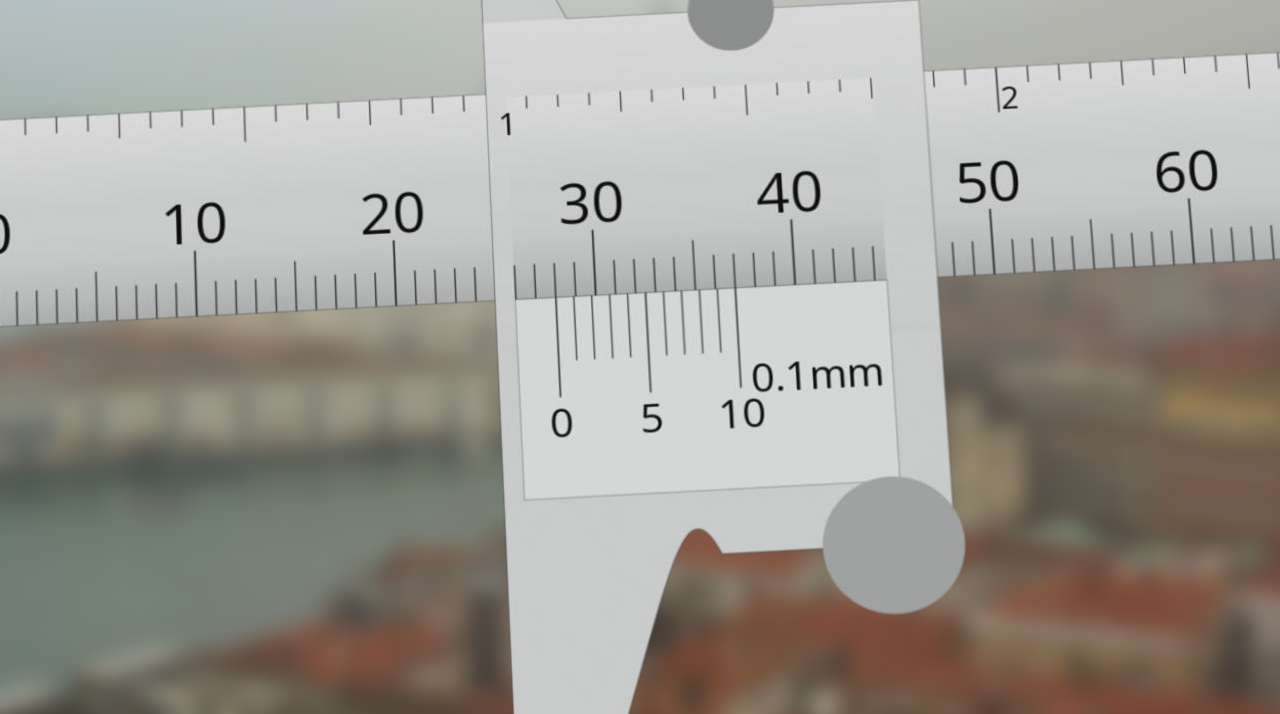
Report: 28.0 mm
